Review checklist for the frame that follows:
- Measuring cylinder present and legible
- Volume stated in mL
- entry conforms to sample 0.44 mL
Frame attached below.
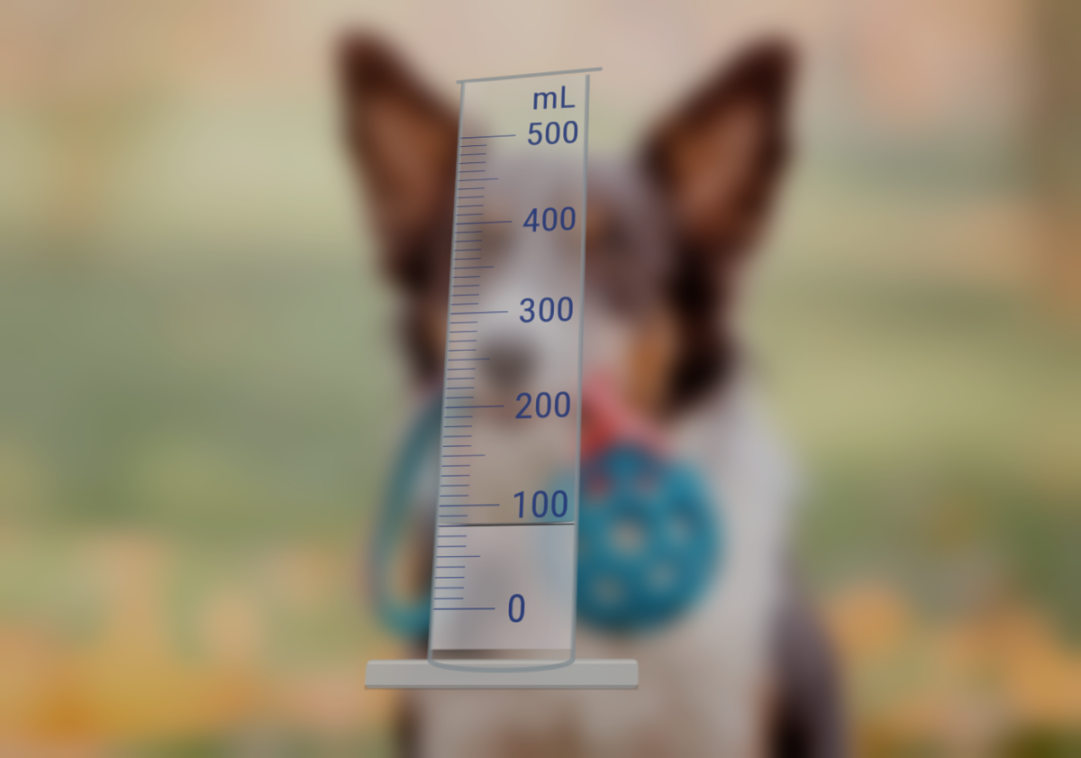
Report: 80 mL
